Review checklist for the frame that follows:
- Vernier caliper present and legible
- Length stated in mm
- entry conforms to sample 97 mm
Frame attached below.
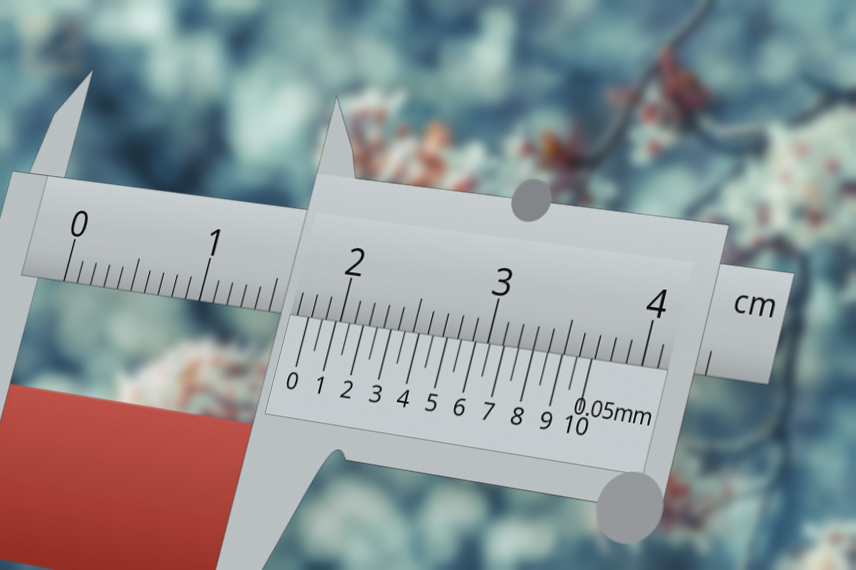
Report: 17.8 mm
